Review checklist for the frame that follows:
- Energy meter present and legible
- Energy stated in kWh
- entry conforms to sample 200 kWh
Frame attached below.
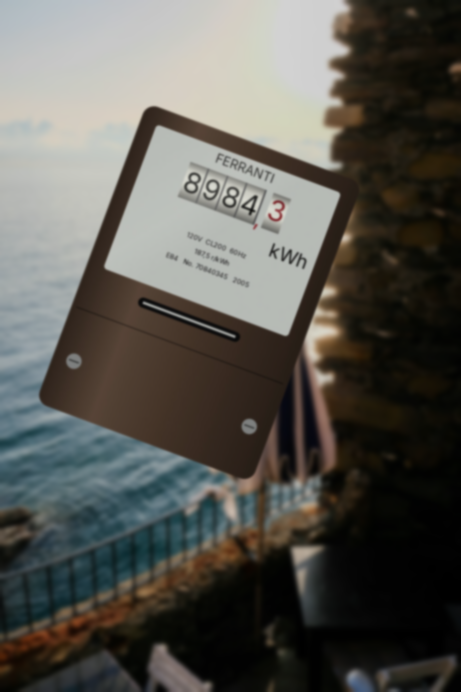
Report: 8984.3 kWh
